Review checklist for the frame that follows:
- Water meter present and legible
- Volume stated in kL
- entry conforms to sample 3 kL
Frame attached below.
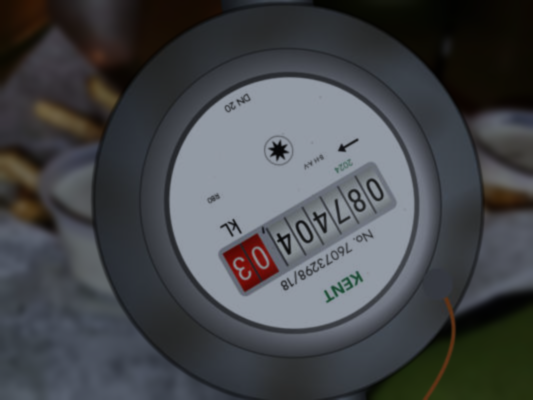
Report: 87404.03 kL
